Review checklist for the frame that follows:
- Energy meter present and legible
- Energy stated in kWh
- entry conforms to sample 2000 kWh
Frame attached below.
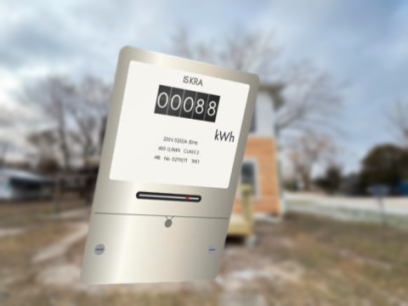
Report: 88 kWh
